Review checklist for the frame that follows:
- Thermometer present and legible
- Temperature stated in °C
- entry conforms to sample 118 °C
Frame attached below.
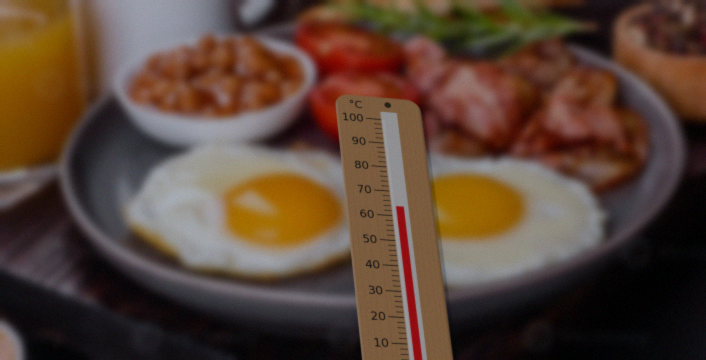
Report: 64 °C
